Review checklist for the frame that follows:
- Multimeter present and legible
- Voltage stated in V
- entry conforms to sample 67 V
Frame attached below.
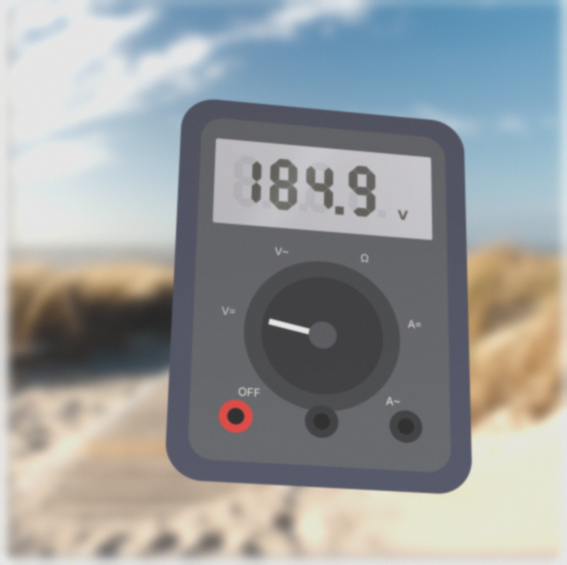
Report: 184.9 V
